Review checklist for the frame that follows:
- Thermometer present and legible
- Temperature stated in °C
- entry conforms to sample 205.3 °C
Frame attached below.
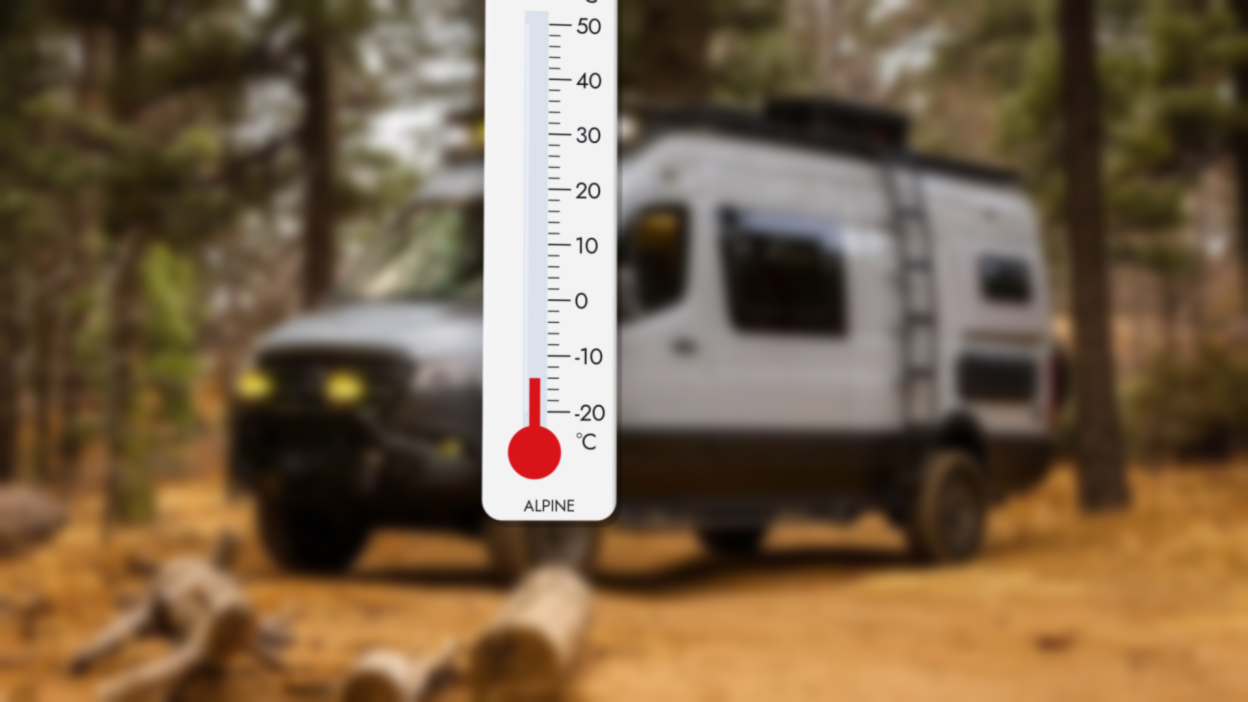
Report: -14 °C
